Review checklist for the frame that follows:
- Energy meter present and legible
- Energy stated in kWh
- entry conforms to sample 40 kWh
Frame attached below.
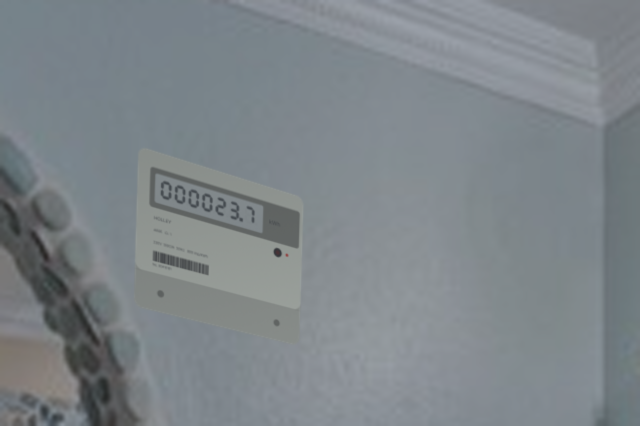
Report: 23.7 kWh
